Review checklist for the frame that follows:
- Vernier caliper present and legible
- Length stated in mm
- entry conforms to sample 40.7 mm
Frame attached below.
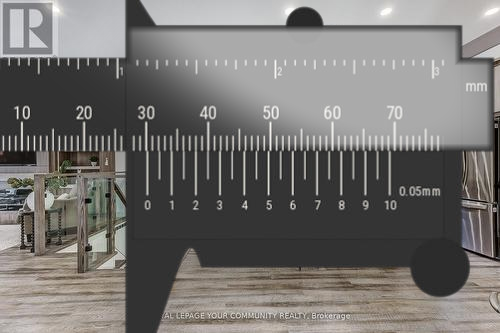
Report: 30.2 mm
